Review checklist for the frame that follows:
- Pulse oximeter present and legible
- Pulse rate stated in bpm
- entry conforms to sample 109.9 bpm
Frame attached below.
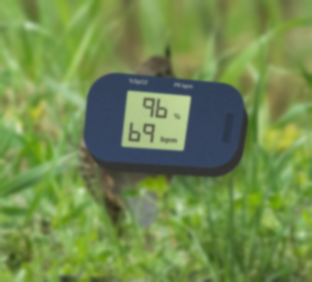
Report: 69 bpm
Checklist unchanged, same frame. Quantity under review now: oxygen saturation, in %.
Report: 96 %
